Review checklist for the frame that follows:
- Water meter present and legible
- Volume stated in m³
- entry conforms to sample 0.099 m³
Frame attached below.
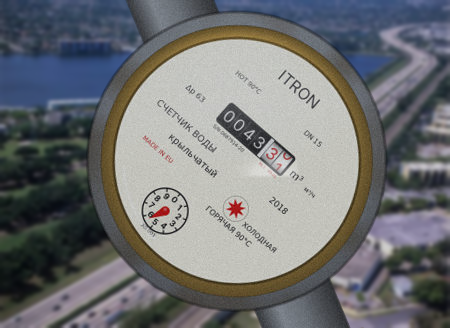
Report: 43.305 m³
